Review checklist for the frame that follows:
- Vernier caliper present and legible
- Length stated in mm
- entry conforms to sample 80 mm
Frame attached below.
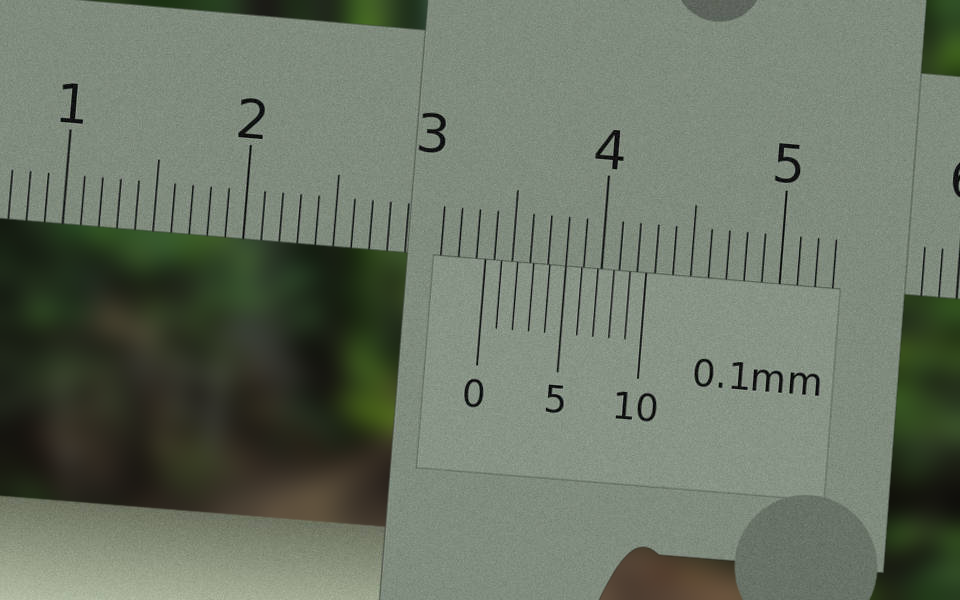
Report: 33.5 mm
